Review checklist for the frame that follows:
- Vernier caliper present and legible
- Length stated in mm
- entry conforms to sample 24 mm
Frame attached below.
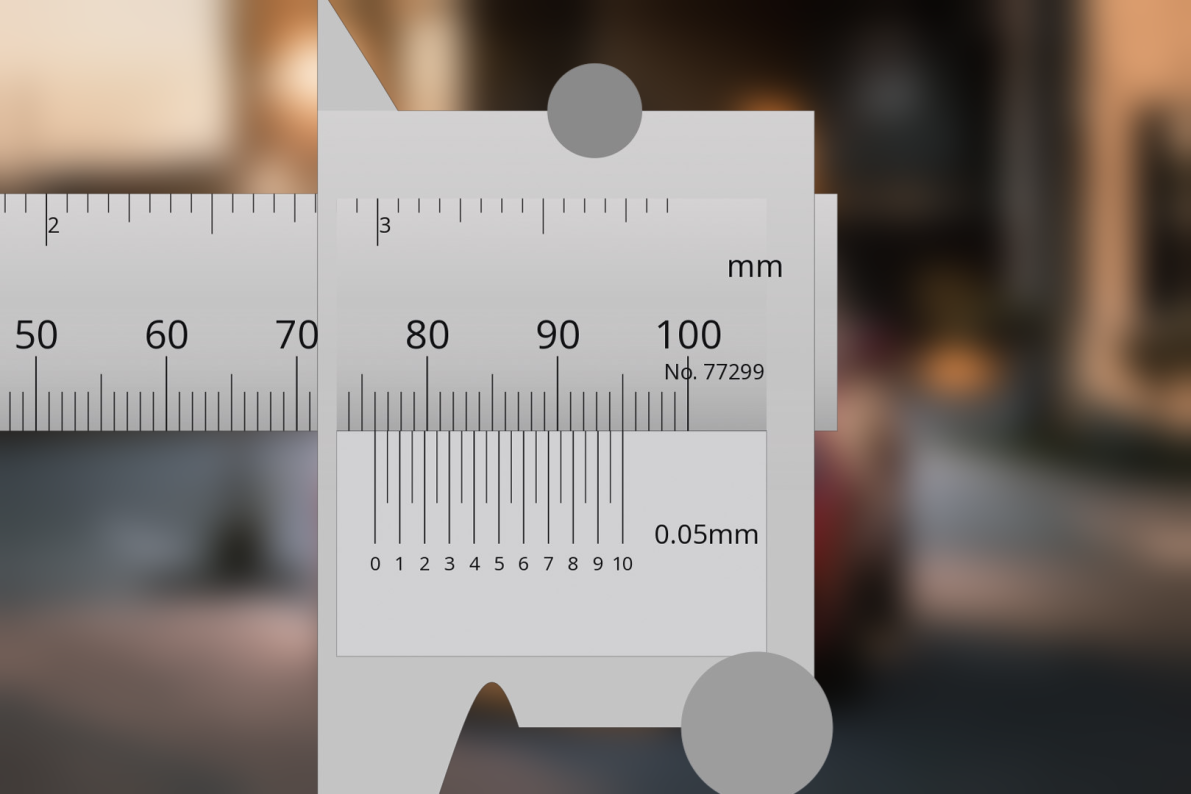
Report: 76.0 mm
